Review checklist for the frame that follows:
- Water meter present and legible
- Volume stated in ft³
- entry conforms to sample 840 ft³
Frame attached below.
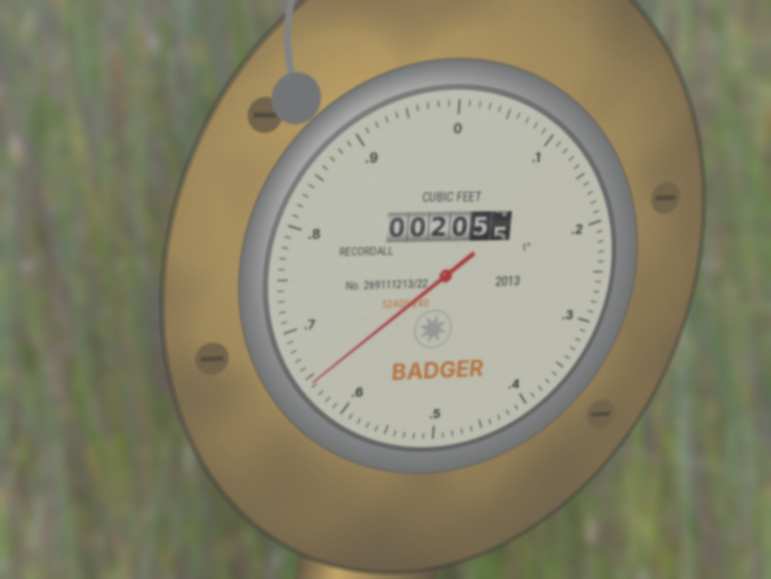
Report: 2054.64 ft³
